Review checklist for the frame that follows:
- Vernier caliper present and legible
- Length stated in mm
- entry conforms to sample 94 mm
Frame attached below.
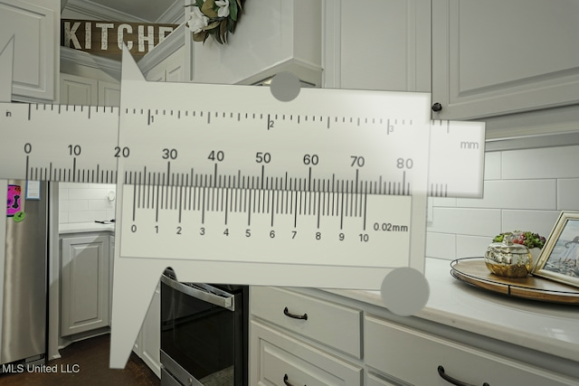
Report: 23.0 mm
